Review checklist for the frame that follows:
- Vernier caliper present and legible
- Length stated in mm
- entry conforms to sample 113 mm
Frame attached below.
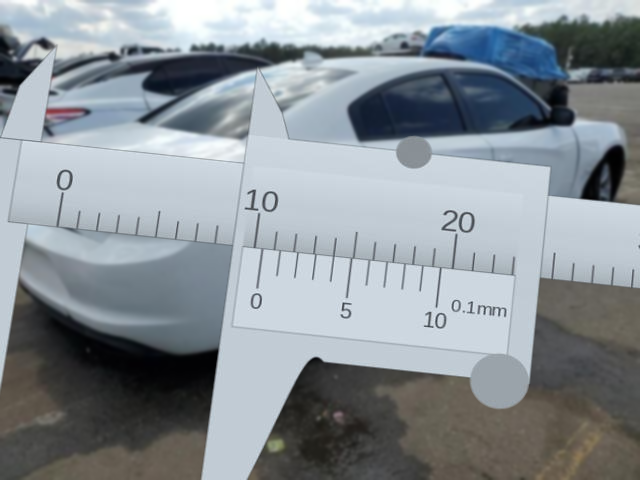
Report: 10.4 mm
